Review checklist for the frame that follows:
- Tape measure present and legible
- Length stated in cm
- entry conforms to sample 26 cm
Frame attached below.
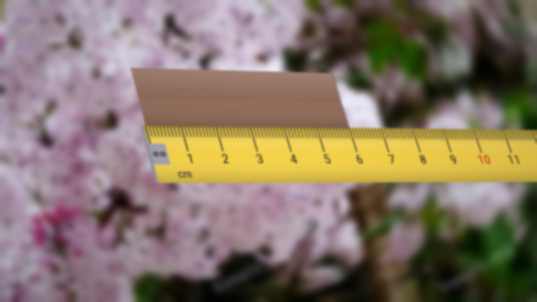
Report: 6 cm
